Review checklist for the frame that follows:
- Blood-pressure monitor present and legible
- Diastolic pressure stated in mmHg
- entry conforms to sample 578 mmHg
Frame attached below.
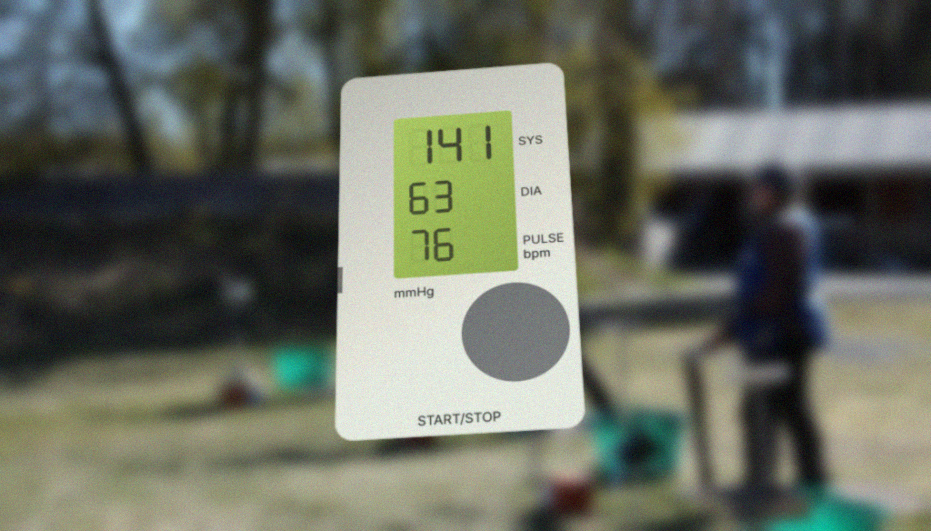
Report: 63 mmHg
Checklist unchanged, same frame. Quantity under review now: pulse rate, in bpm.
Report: 76 bpm
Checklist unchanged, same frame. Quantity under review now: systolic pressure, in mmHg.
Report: 141 mmHg
